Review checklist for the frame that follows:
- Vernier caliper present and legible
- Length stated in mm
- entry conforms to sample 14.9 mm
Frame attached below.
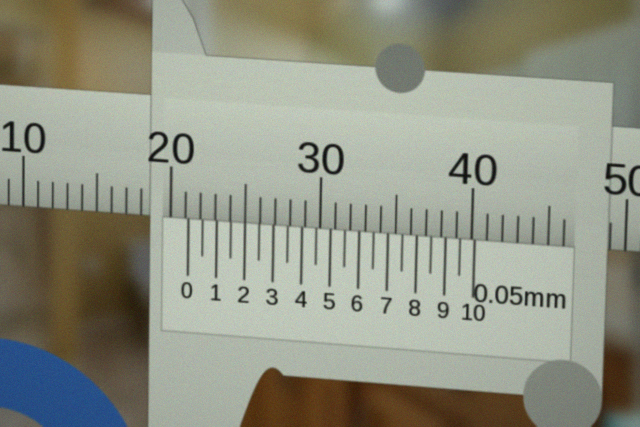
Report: 21.2 mm
